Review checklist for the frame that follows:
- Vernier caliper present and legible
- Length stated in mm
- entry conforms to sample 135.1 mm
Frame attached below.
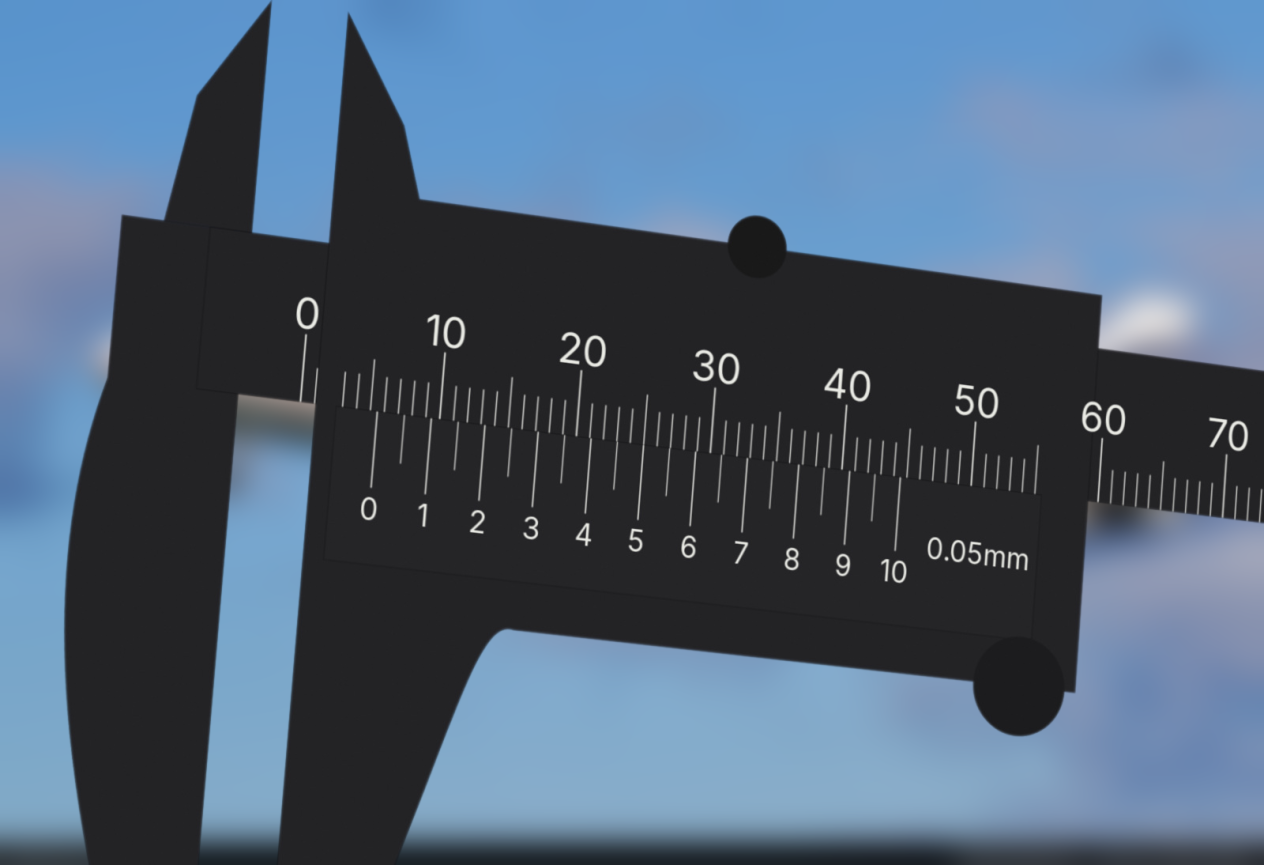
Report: 5.5 mm
